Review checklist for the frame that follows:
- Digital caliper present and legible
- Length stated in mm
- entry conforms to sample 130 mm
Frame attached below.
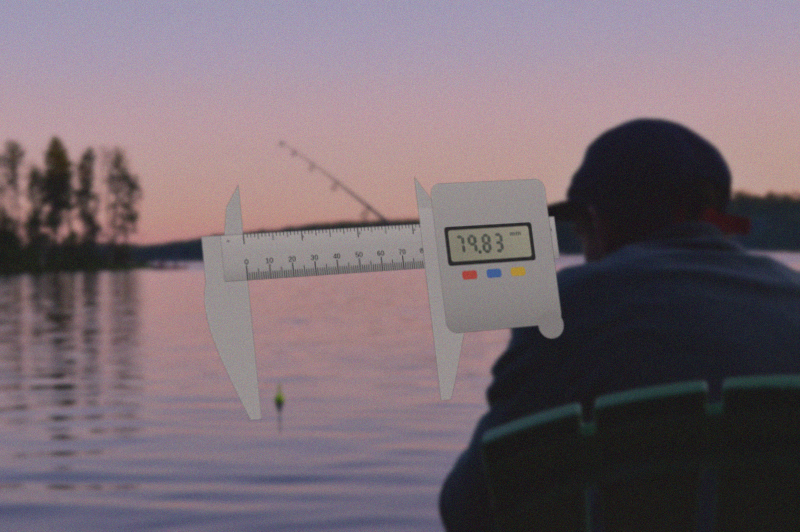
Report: 79.83 mm
